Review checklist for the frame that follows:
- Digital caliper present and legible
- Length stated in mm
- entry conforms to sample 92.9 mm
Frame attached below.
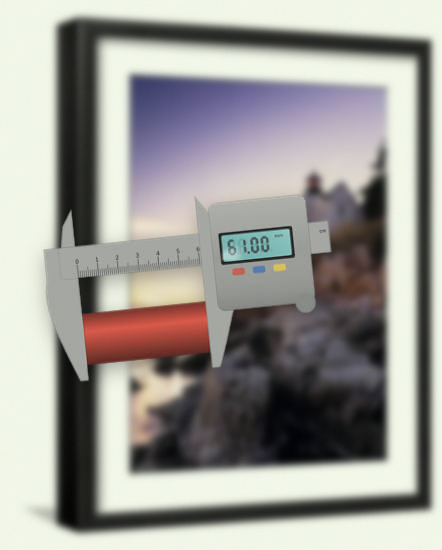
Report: 61.00 mm
